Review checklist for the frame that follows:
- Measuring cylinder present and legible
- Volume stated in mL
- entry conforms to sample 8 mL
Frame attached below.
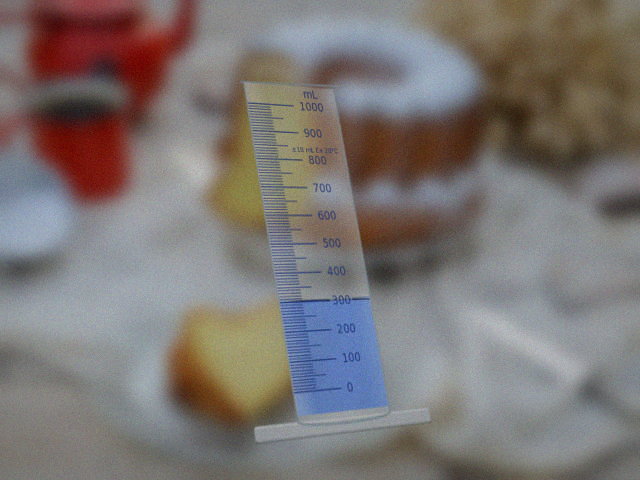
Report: 300 mL
